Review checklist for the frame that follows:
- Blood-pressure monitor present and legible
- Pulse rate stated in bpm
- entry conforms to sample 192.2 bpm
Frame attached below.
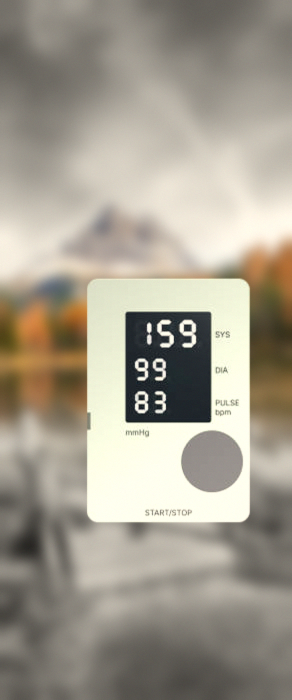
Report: 83 bpm
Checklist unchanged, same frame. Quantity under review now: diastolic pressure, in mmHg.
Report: 99 mmHg
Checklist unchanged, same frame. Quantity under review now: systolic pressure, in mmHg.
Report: 159 mmHg
